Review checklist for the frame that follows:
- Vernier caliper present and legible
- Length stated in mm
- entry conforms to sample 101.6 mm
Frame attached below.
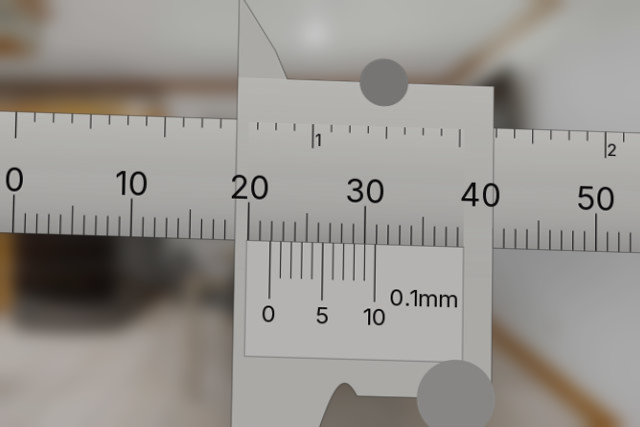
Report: 21.9 mm
